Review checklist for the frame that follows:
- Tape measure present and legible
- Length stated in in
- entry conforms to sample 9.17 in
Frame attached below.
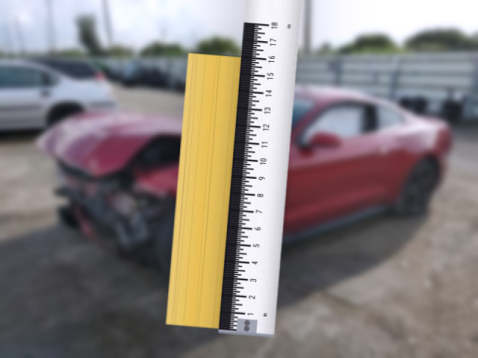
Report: 16 in
